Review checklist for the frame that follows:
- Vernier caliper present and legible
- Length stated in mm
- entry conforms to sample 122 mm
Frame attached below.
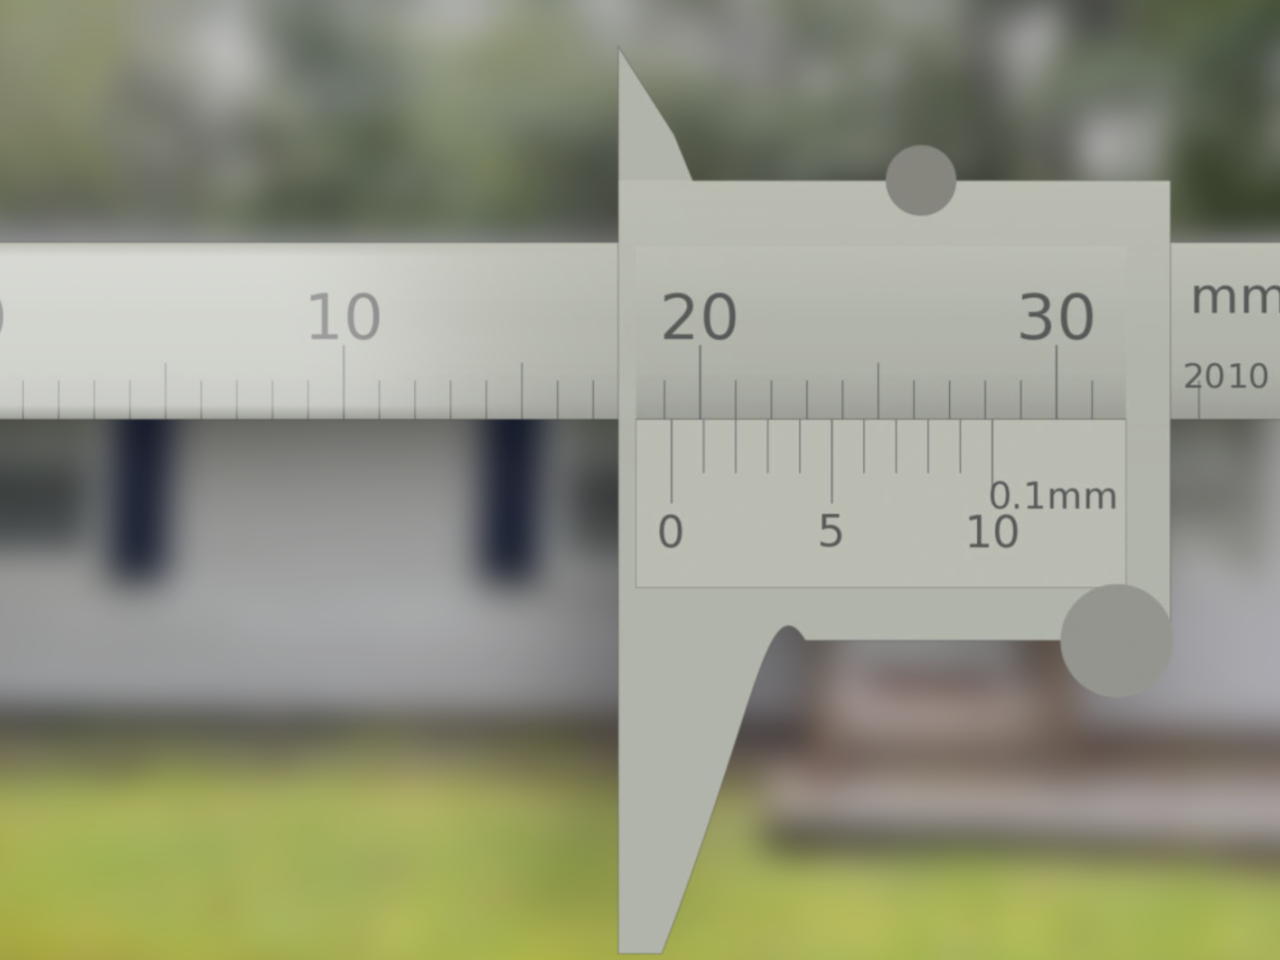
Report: 19.2 mm
